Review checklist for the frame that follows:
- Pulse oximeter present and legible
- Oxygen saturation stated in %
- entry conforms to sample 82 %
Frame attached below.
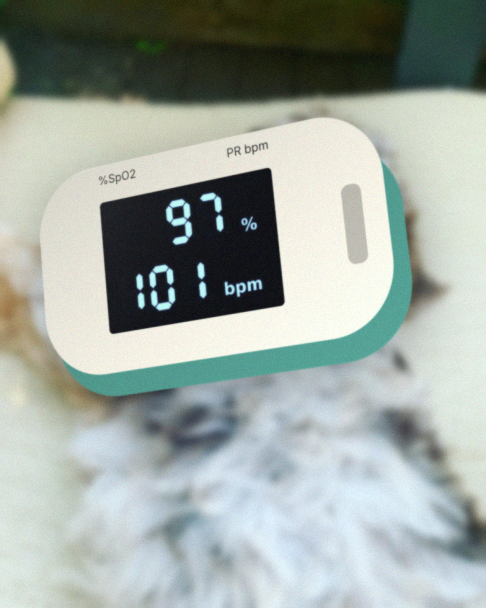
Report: 97 %
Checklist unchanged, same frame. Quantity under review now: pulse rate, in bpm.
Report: 101 bpm
